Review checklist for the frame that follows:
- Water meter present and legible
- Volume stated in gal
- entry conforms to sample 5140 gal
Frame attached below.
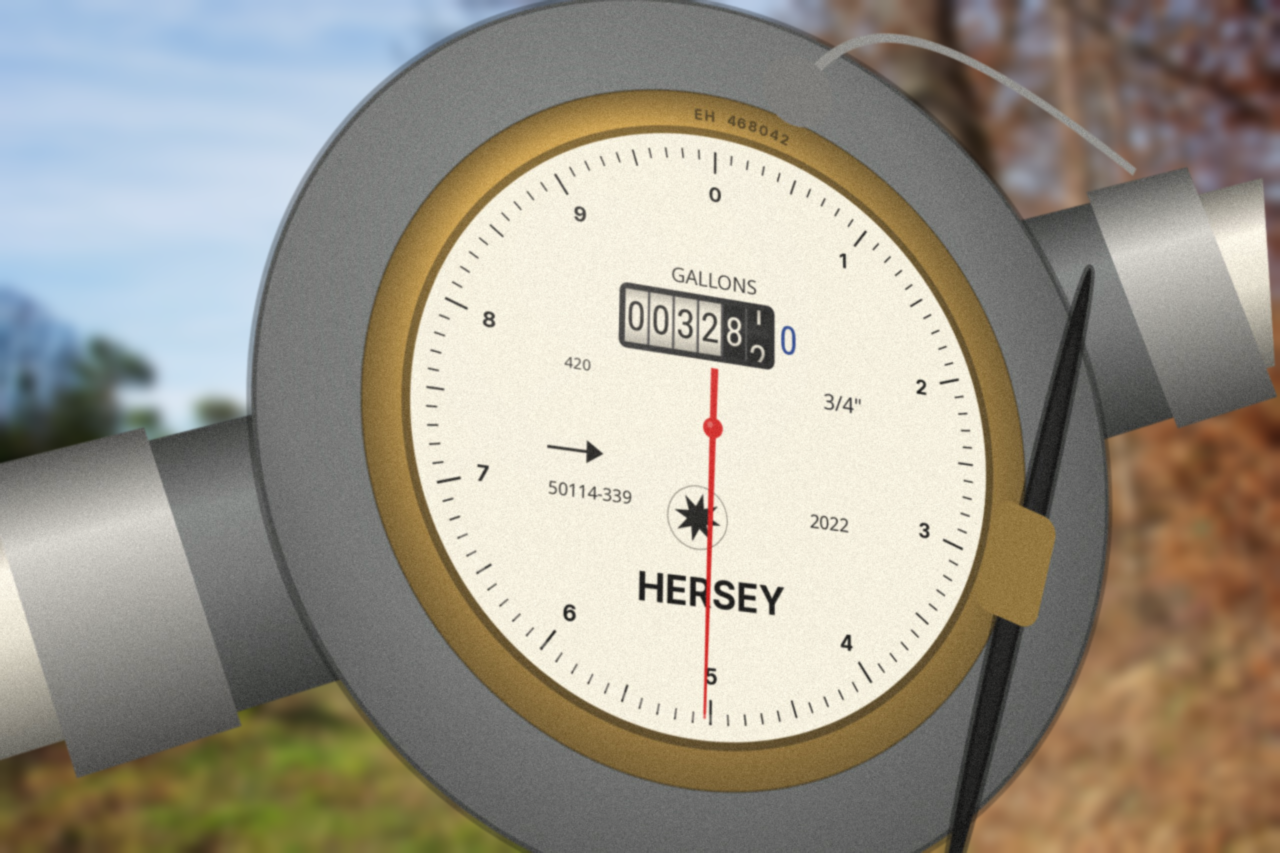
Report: 32815.0 gal
